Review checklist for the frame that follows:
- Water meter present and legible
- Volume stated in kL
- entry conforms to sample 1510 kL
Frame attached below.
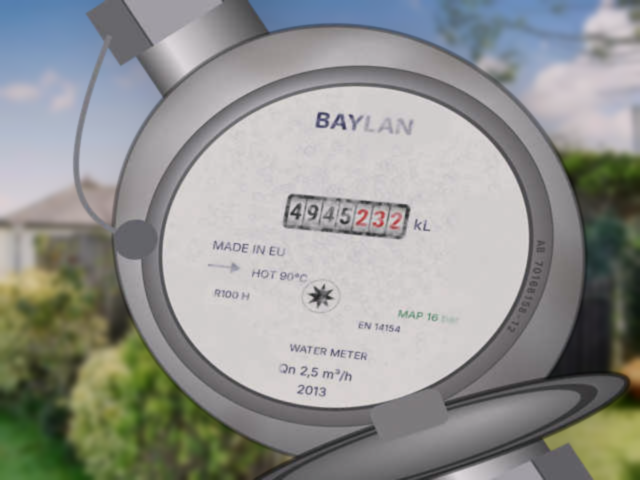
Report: 4945.232 kL
